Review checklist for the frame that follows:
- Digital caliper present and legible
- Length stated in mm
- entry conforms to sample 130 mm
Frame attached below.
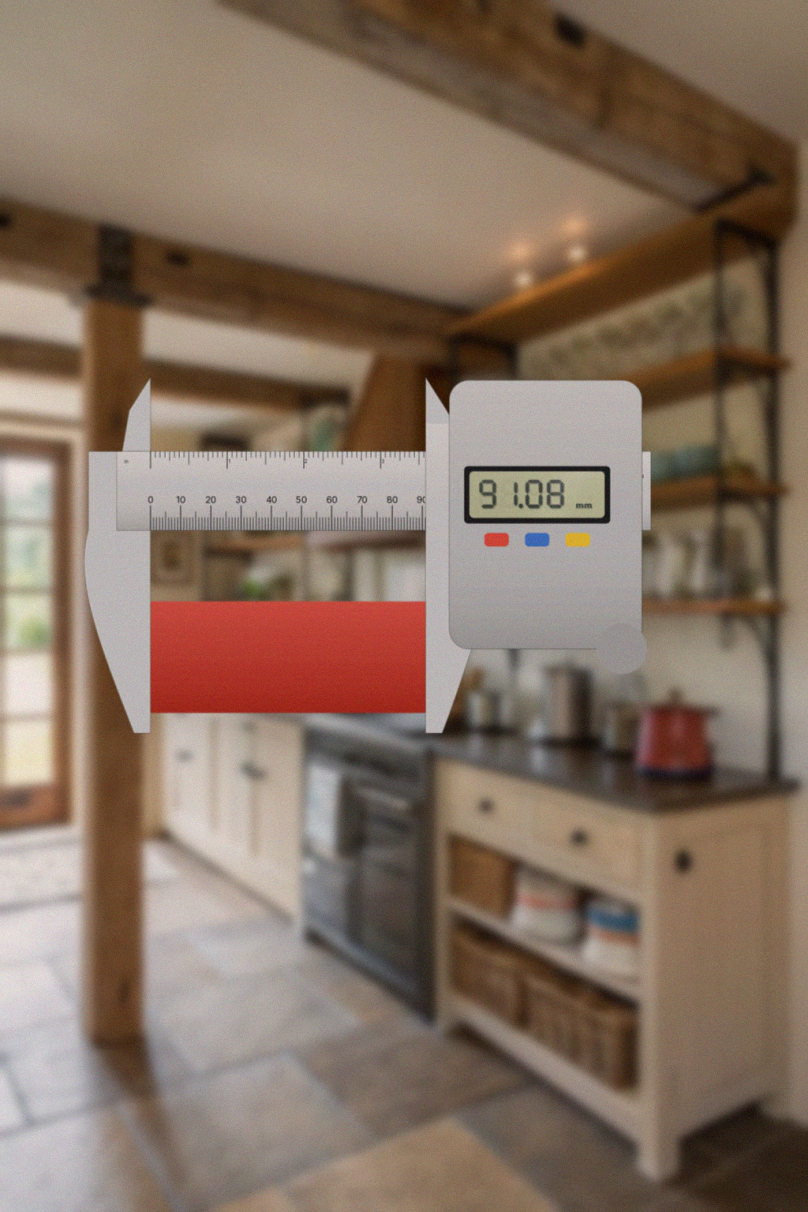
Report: 91.08 mm
